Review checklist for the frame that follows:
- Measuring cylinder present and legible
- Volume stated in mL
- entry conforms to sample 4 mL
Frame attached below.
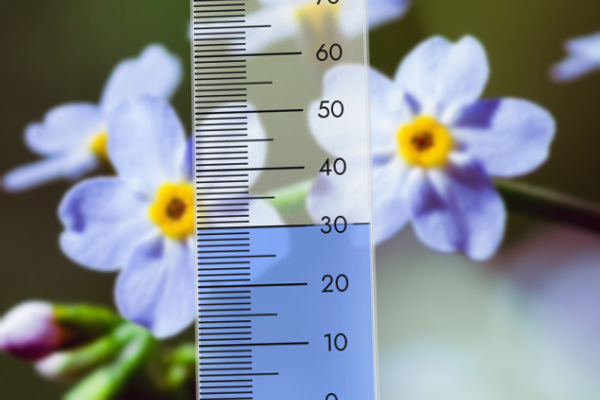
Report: 30 mL
